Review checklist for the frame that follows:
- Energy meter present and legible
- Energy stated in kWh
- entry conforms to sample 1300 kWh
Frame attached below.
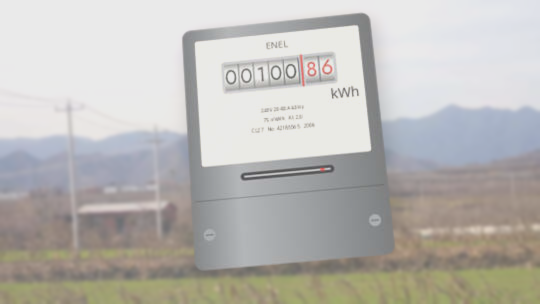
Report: 100.86 kWh
